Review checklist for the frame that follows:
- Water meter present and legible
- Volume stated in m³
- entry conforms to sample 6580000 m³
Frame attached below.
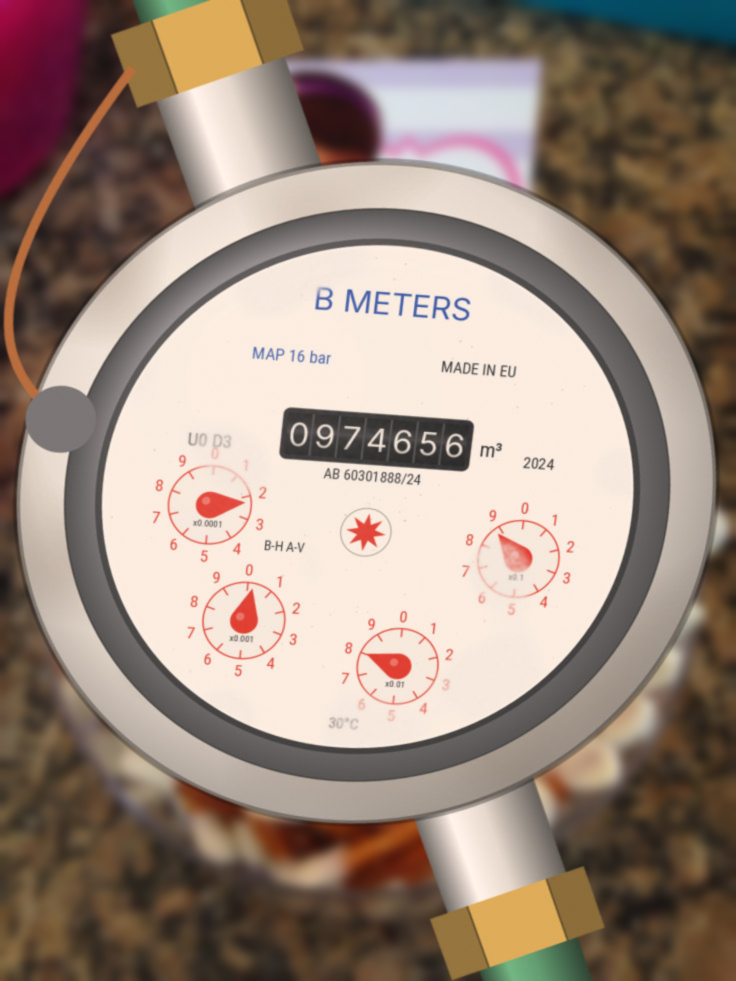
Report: 974656.8802 m³
